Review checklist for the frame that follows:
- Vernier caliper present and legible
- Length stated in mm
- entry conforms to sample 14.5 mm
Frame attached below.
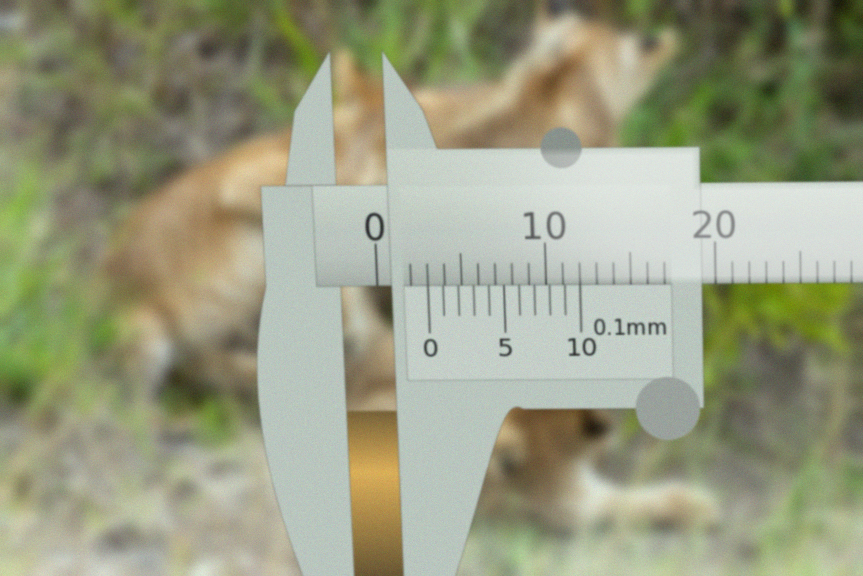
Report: 3.0 mm
